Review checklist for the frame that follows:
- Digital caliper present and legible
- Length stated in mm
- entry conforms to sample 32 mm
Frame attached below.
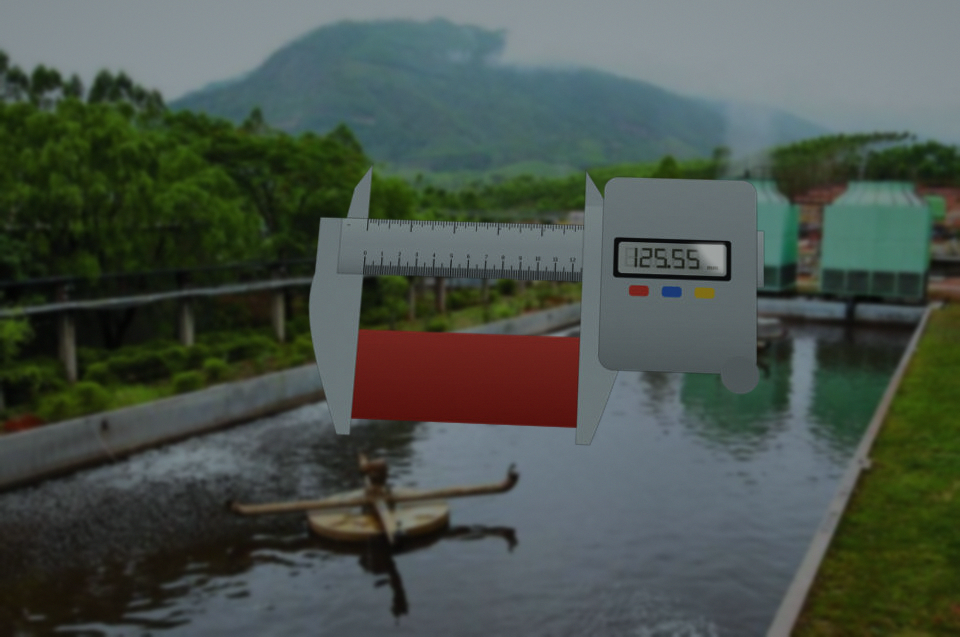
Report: 125.55 mm
